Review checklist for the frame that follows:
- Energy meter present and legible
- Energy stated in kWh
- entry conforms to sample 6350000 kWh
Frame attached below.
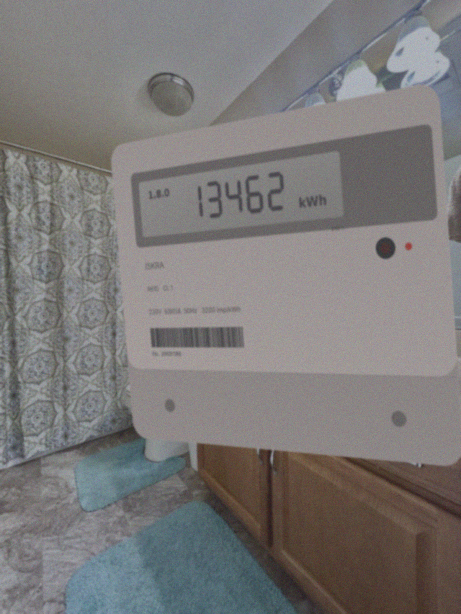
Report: 13462 kWh
